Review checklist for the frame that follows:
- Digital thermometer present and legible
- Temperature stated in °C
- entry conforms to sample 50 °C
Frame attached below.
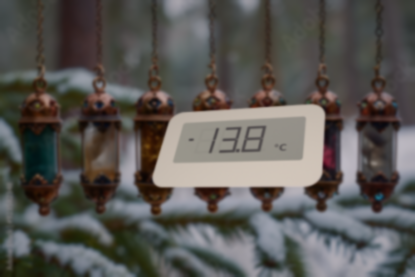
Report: -13.8 °C
